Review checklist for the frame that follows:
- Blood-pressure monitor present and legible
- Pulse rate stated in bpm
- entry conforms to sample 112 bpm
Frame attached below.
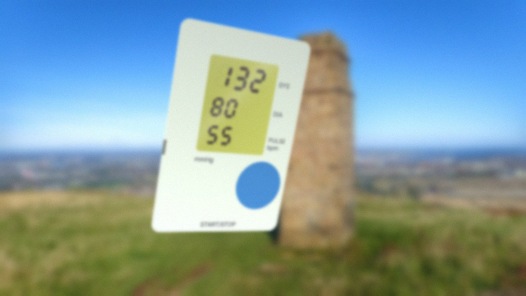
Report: 55 bpm
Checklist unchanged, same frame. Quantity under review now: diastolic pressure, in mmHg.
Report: 80 mmHg
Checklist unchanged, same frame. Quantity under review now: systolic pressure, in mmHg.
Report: 132 mmHg
